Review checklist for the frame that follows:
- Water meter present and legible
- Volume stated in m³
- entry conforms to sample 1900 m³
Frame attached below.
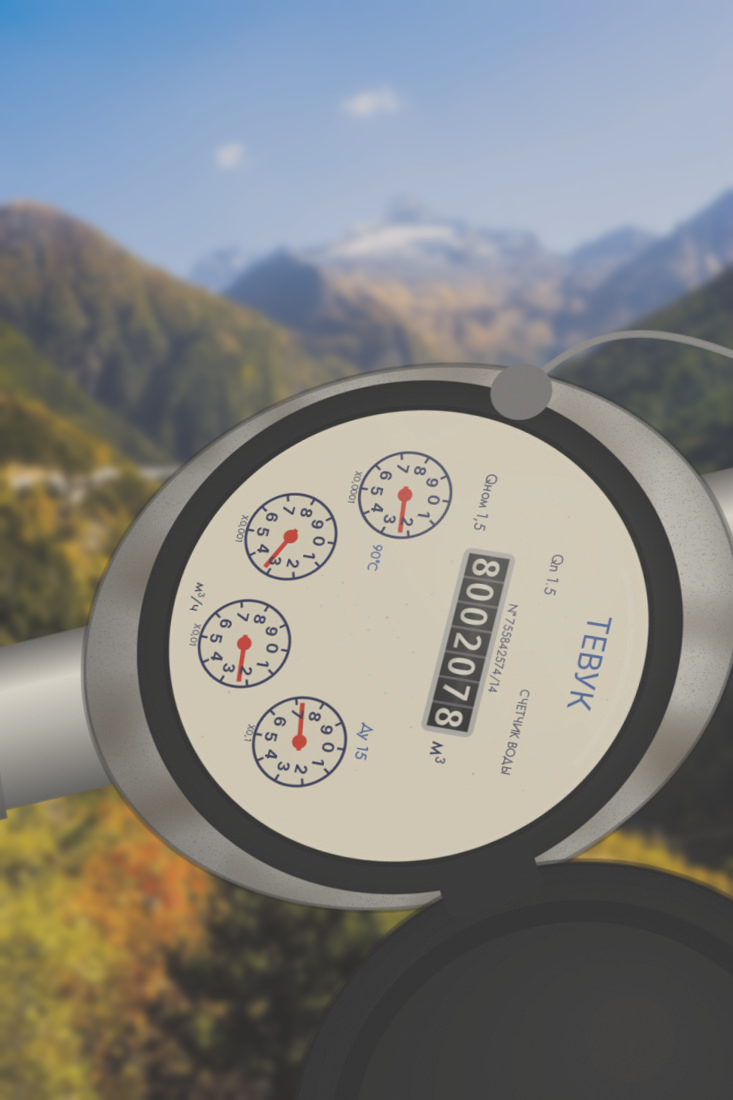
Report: 8002078.7232 m³
